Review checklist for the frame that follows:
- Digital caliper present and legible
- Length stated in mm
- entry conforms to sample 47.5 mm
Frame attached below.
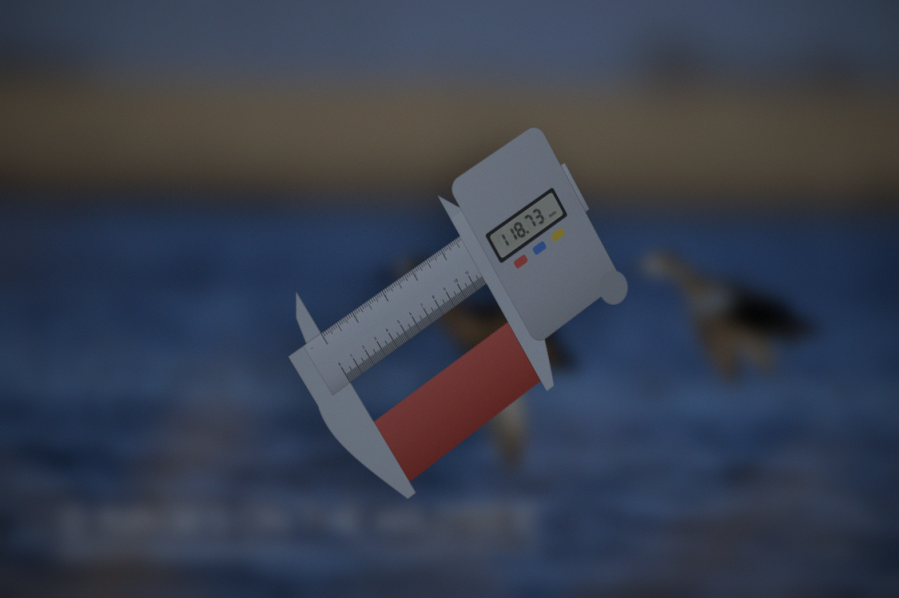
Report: 118.73 mm
